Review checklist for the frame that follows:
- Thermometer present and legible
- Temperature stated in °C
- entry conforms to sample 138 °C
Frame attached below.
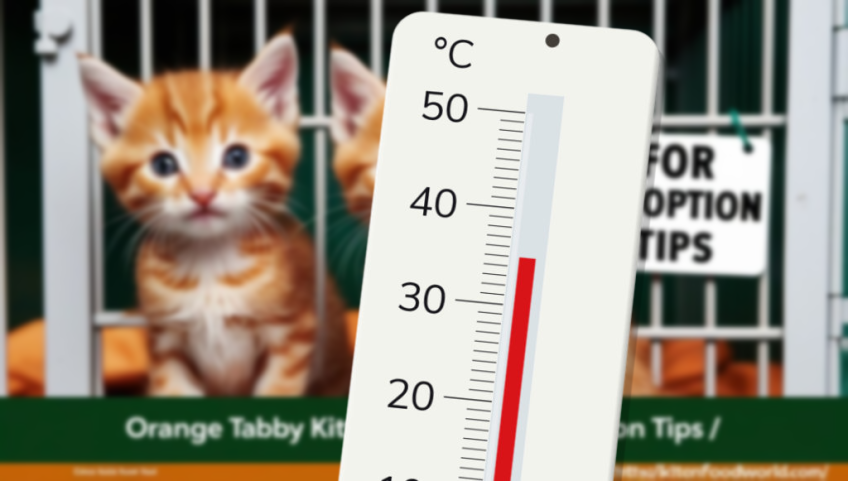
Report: 35 °C
